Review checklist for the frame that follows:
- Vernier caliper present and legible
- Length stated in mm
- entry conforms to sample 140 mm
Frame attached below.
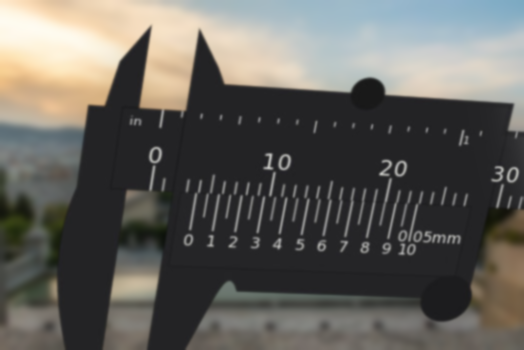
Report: 3.8 mm
